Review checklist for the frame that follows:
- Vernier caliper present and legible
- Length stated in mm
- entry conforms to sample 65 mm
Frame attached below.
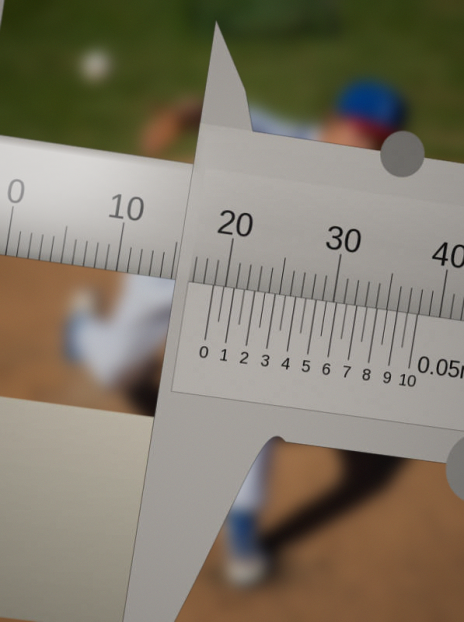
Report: 18.9 mm
